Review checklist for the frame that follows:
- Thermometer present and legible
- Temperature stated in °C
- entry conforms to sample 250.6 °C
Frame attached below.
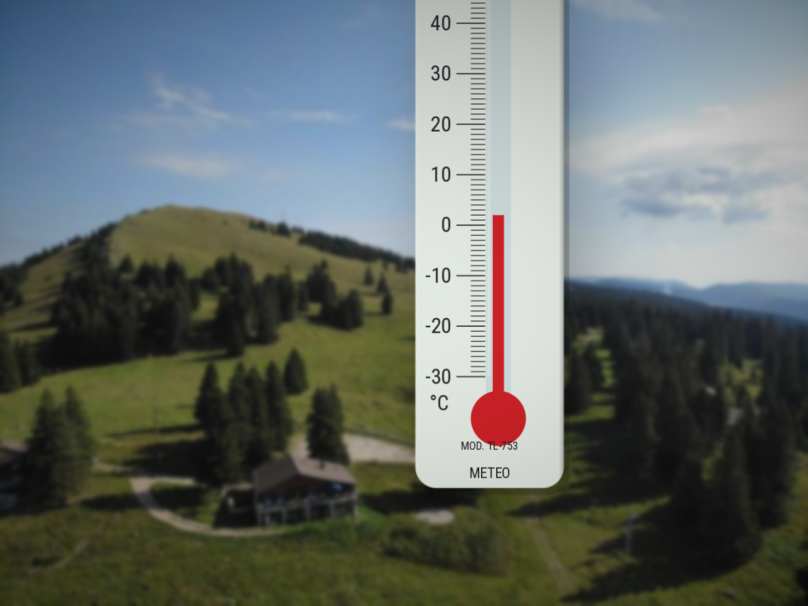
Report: 2 °C
